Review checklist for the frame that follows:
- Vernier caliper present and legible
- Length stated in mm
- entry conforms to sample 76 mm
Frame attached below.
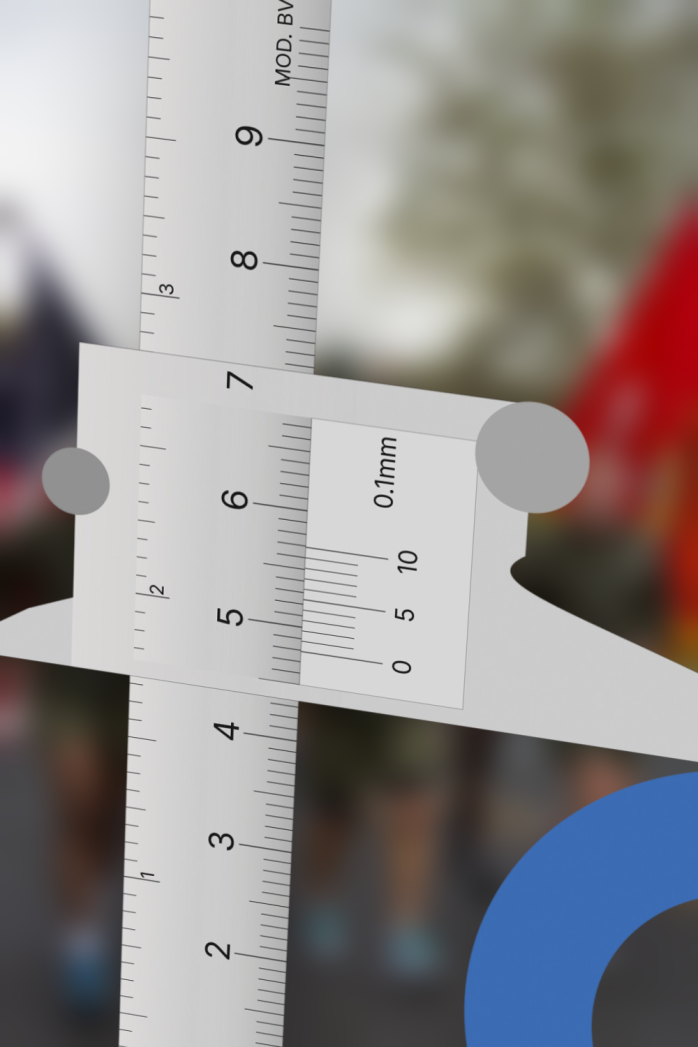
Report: 47.9 mm
